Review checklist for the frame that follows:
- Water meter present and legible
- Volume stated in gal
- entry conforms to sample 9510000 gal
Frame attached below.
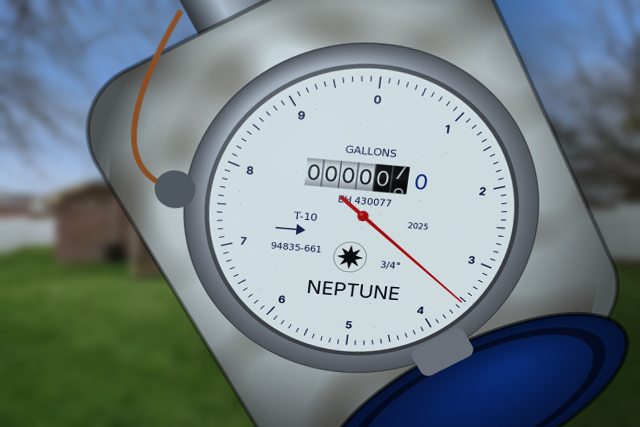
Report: 73.5 gal
